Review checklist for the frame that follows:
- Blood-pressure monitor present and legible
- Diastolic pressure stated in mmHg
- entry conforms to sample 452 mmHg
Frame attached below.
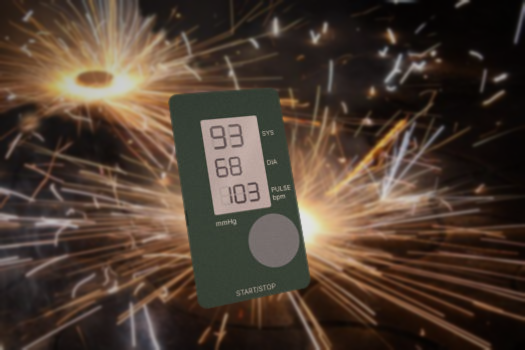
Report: 68 mmHg
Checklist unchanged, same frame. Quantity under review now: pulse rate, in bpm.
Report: 103 bpm
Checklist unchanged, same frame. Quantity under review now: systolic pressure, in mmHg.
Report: 93 mmHg
